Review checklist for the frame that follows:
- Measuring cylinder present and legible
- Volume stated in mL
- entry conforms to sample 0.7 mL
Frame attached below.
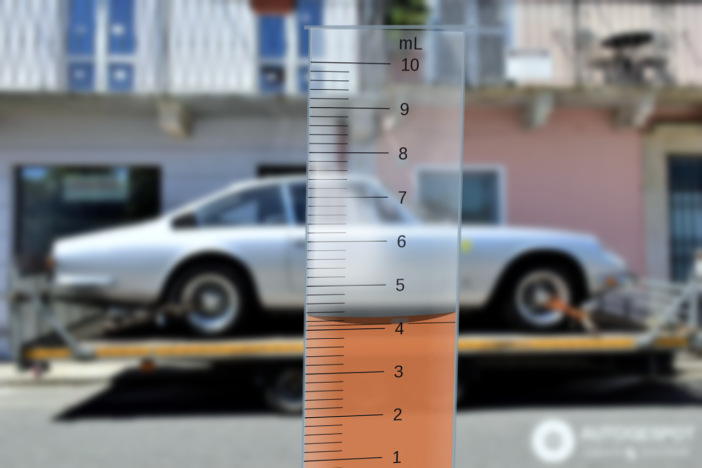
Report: 4.1 mL
